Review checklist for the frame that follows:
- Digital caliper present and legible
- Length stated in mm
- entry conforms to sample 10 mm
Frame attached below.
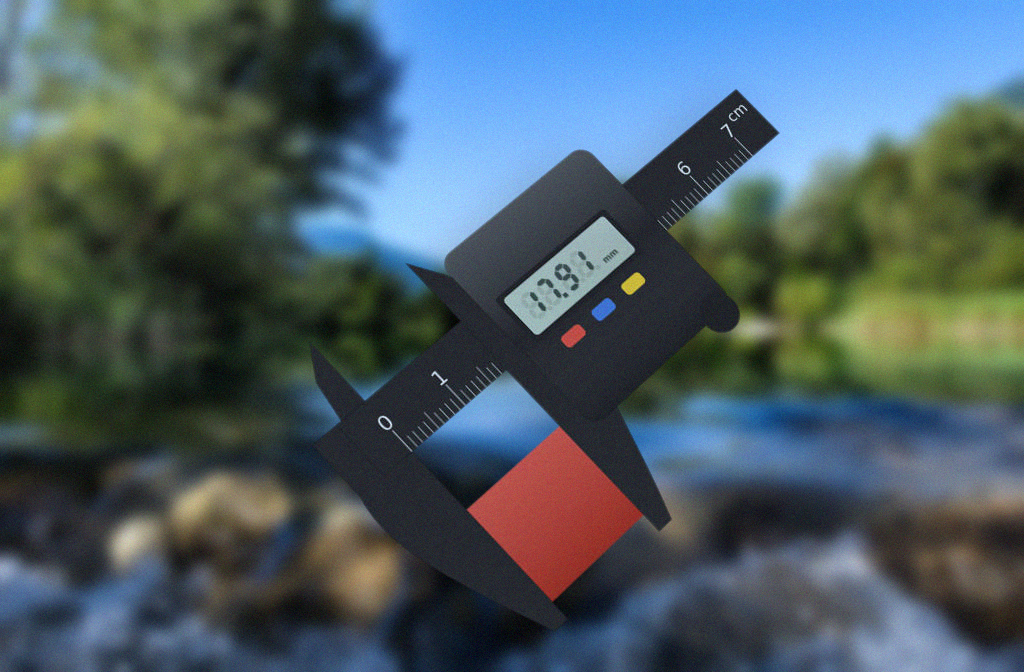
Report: 17.91 mm
